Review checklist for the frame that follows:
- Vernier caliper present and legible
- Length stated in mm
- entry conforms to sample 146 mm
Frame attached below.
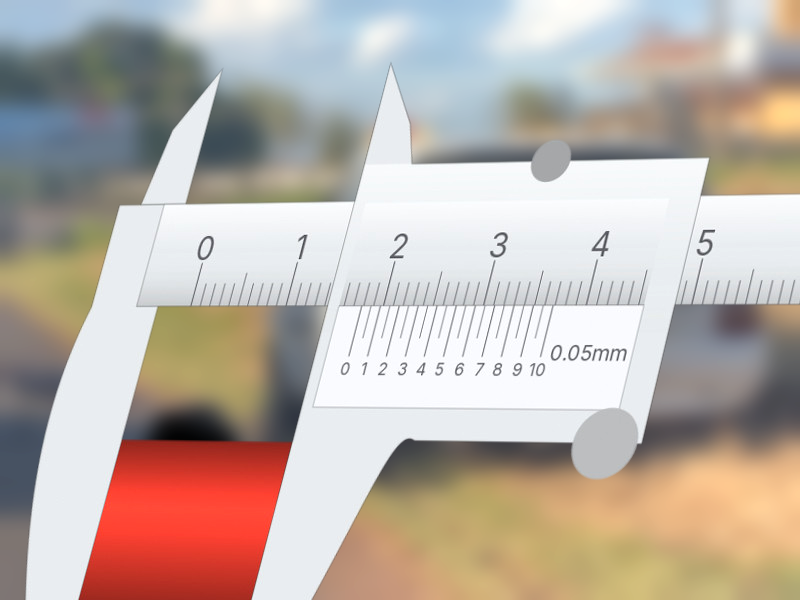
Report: 17.8 mm
